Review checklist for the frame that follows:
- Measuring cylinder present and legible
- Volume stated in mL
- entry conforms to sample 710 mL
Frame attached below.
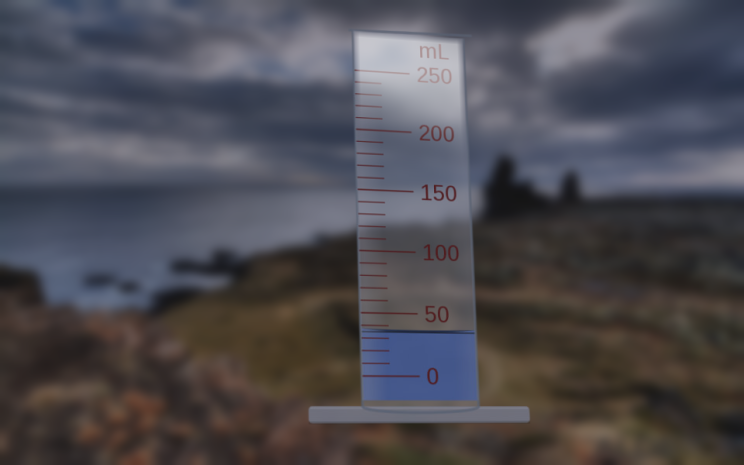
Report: 35 mL
